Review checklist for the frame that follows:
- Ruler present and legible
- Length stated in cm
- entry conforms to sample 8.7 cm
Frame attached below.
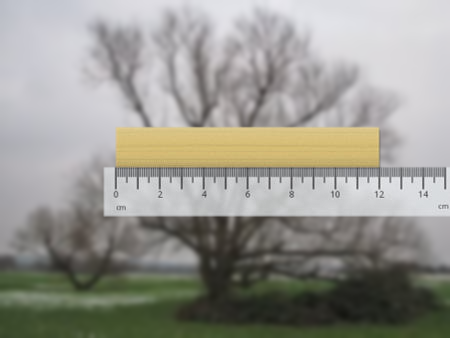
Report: 12 cm
